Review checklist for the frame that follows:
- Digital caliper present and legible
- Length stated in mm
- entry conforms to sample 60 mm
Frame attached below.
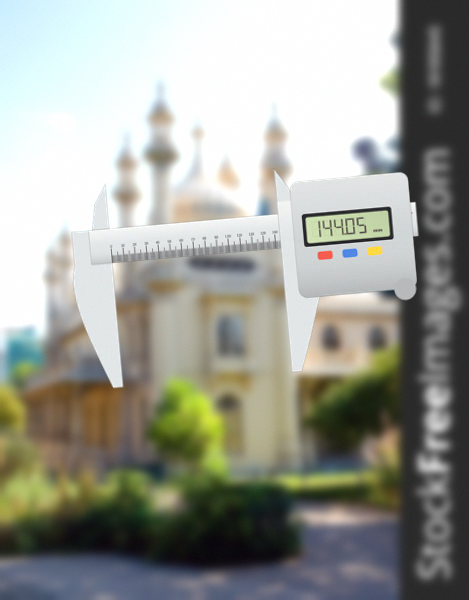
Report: 144.05 mm
